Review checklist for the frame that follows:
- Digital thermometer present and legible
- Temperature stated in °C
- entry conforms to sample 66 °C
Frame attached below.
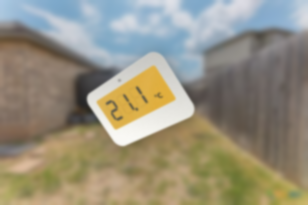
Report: 21.1 °C
